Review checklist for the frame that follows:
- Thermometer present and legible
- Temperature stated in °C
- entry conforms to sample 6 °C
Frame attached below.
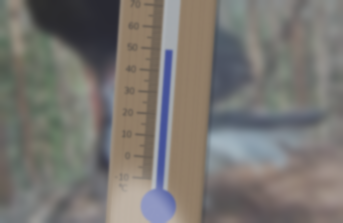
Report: 50 °C
